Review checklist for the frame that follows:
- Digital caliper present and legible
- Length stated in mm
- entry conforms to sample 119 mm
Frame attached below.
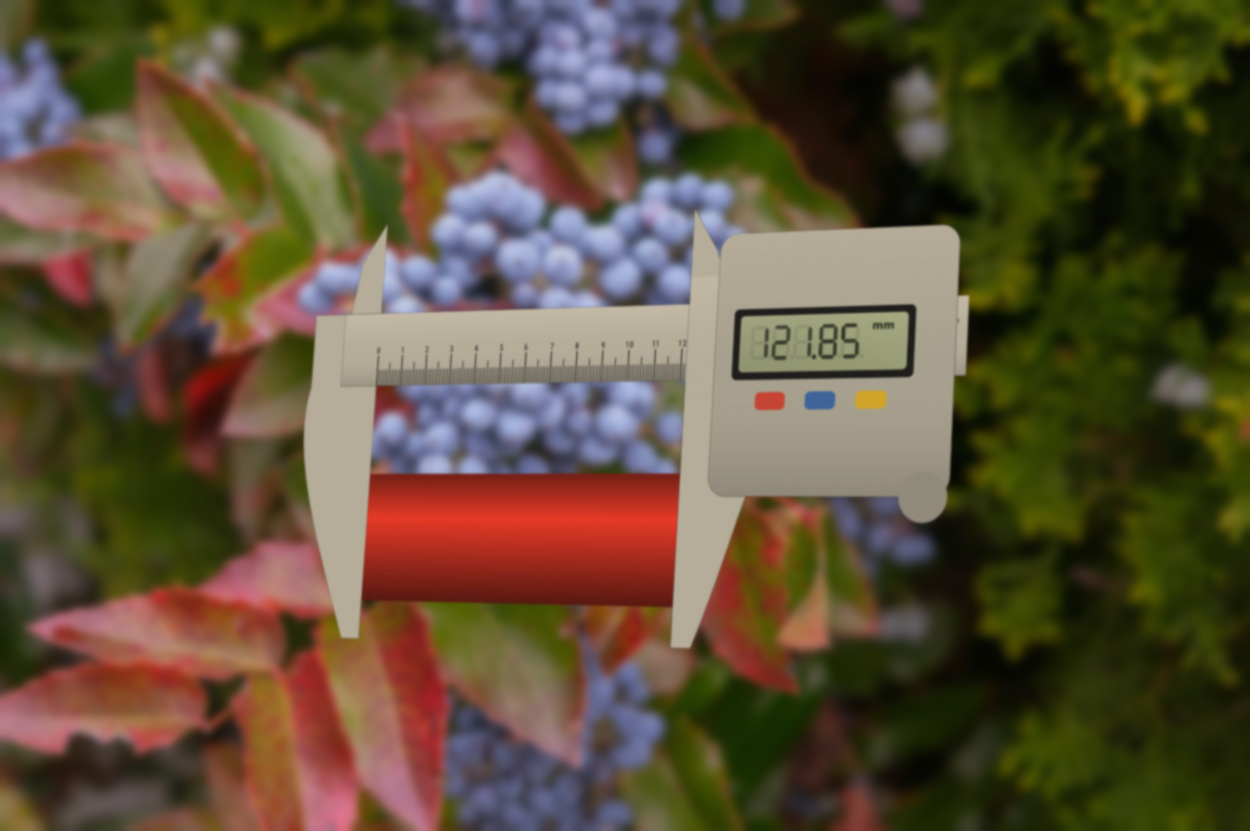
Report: 121.85 mm
